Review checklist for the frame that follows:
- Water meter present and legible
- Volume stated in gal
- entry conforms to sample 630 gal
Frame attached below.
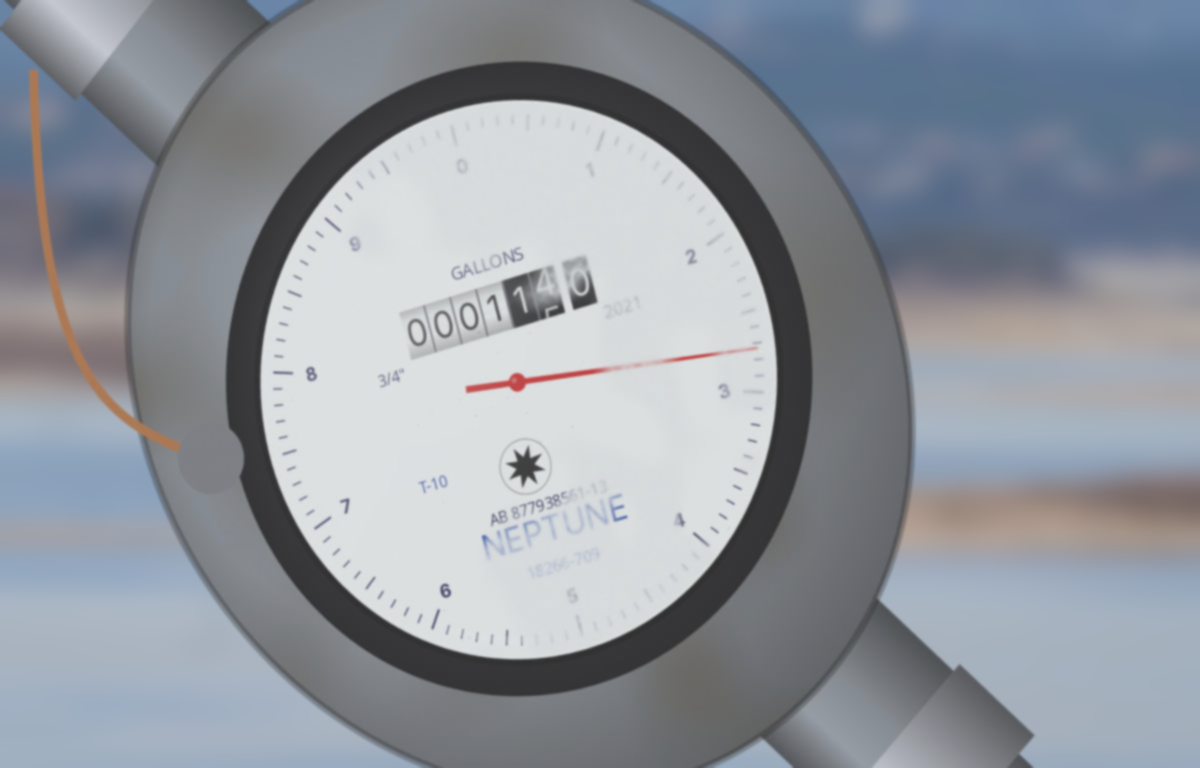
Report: 1142.7 gal
